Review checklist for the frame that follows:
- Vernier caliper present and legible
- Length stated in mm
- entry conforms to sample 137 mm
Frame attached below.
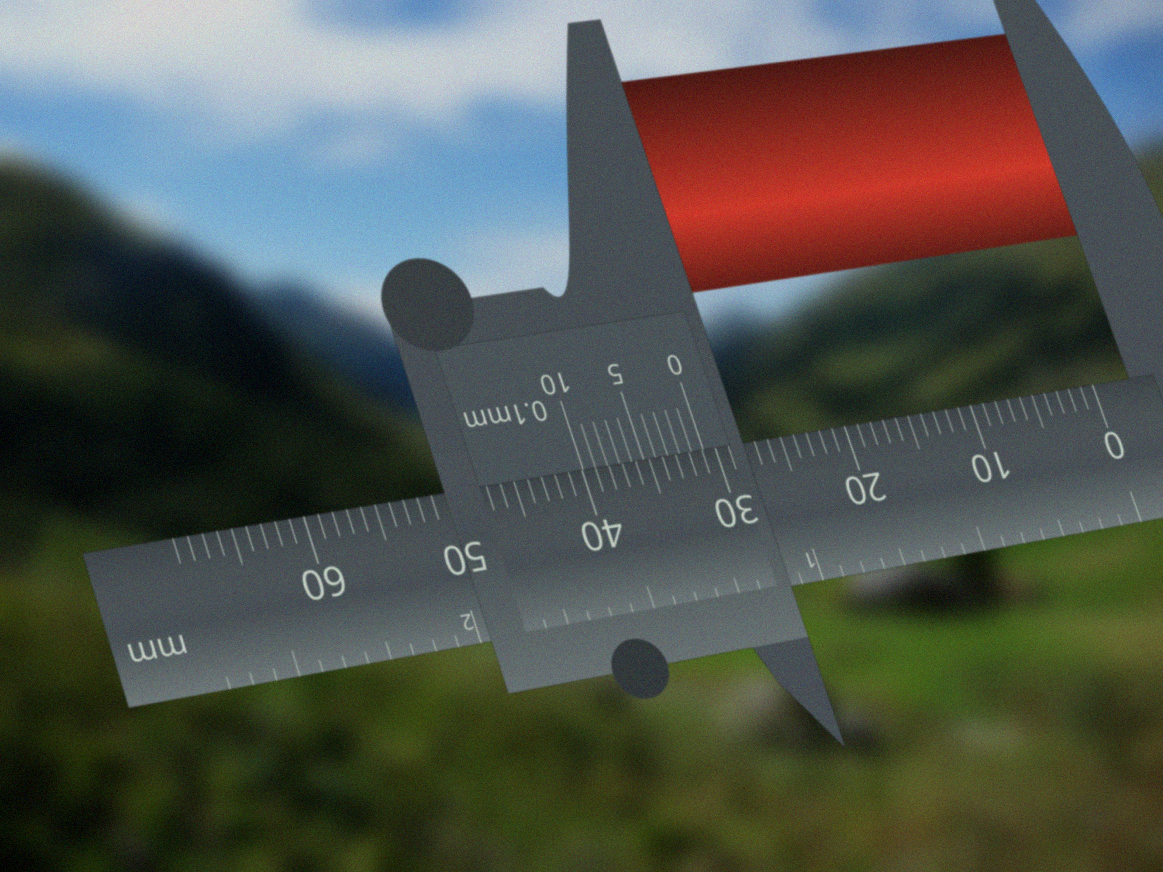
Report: 30.9 mm
